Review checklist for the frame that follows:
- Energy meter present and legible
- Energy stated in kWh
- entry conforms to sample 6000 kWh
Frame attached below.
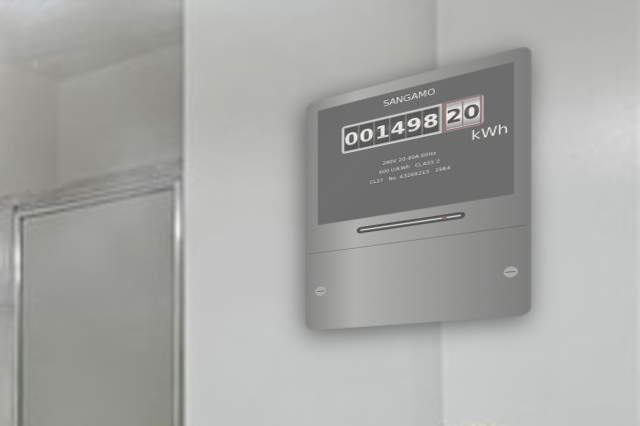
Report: 1498.20 kWh
